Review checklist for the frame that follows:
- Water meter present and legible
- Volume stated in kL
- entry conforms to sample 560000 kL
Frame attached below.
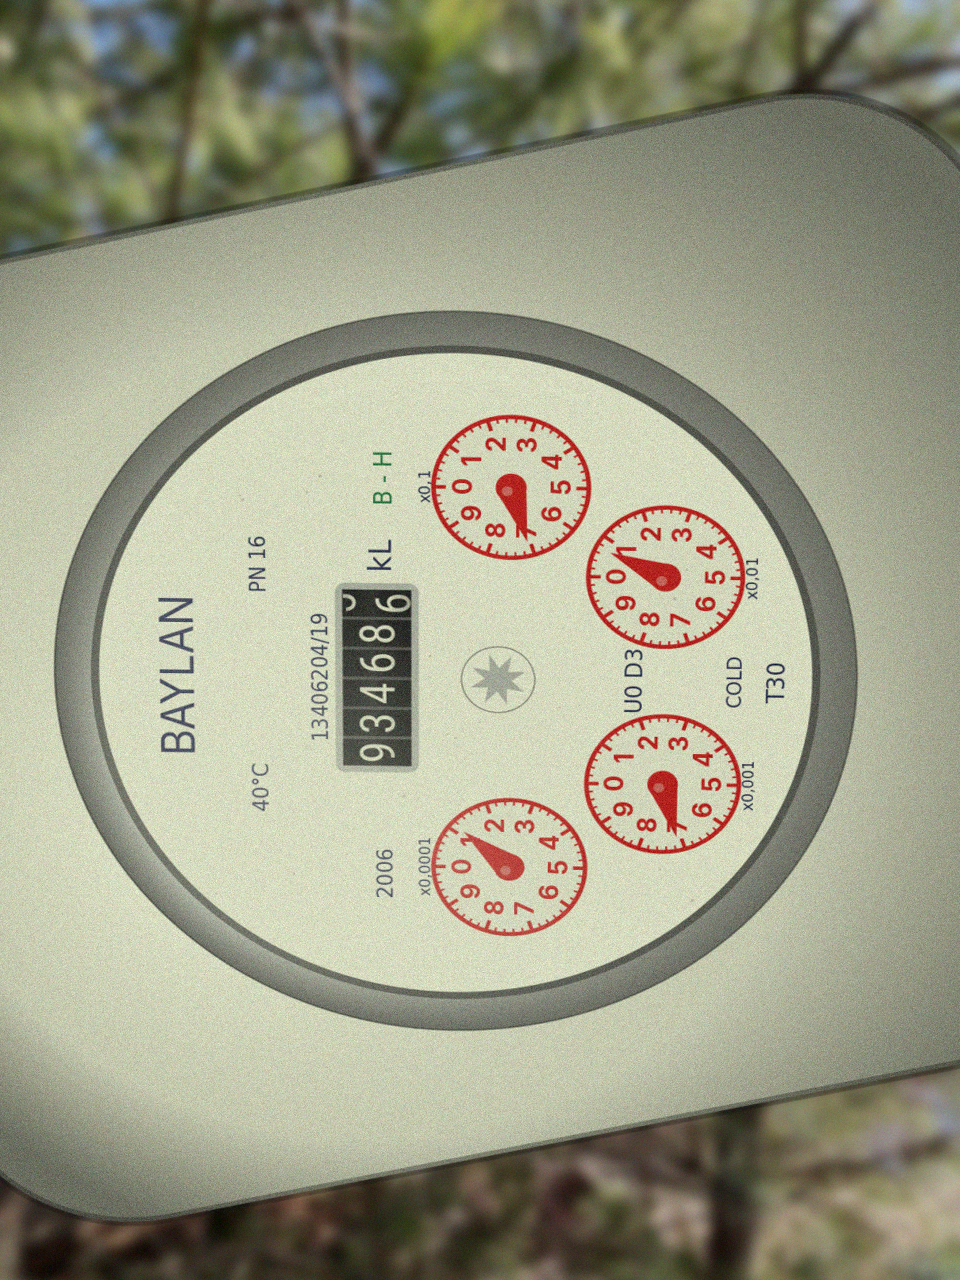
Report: 934685.7071 kL
